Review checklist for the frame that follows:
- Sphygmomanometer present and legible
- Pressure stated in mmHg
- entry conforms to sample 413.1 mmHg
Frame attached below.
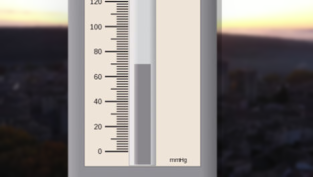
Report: 70 mmHg
